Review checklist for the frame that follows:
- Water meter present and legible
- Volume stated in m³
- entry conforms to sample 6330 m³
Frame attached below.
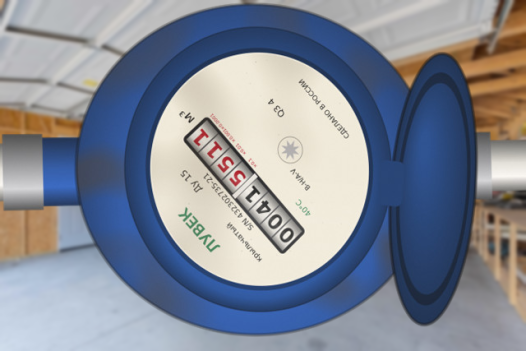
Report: 41.5511 m³
